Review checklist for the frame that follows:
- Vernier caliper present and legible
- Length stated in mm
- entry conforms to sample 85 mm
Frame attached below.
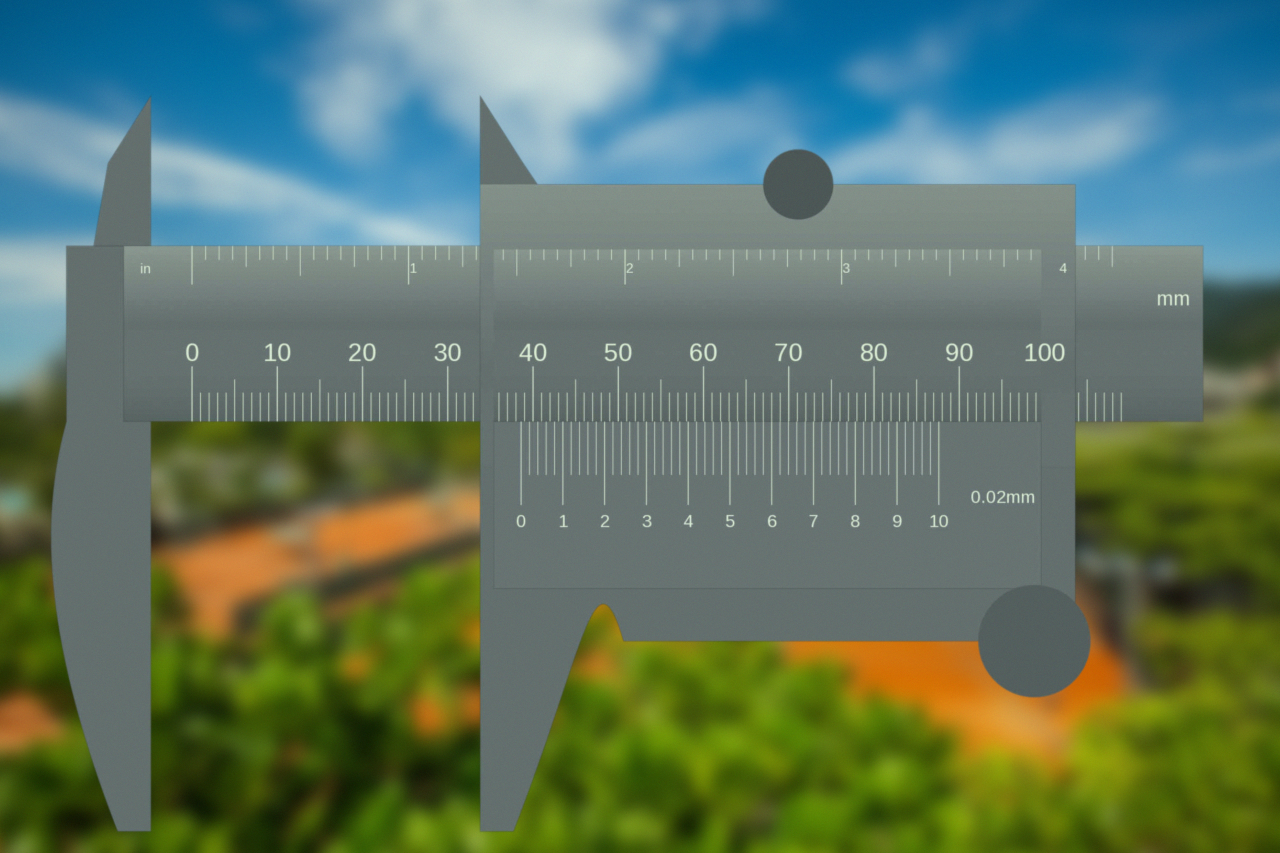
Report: 38.6 mm
